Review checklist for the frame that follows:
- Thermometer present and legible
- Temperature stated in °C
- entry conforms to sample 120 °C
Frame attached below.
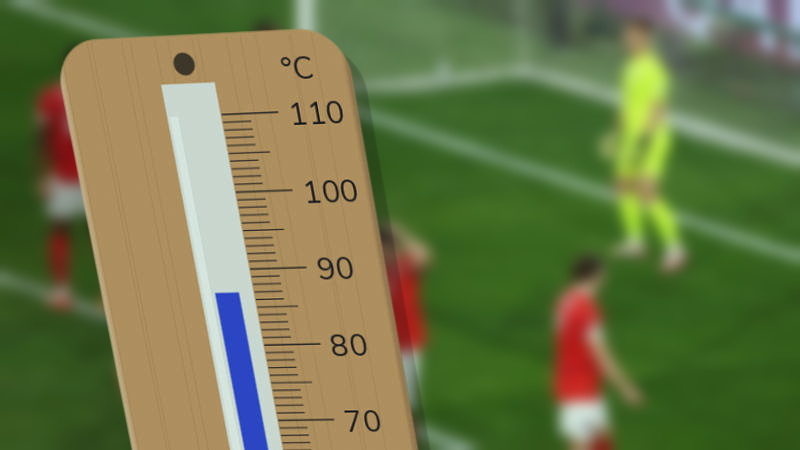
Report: 87 °C
